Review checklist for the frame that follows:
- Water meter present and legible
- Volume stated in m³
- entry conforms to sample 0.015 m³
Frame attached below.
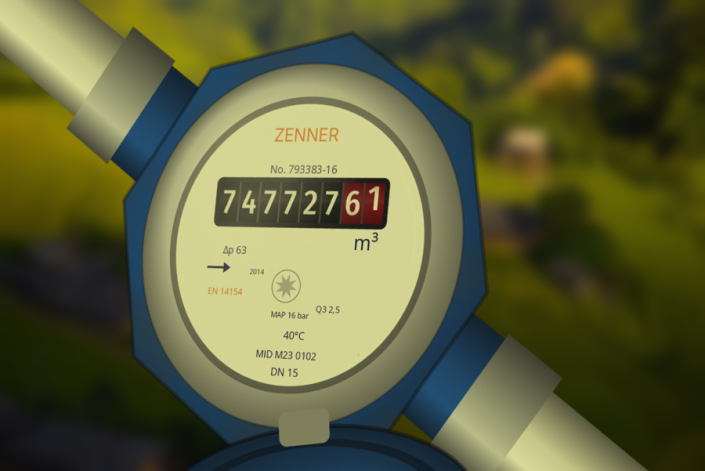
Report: 747727.61 m³
